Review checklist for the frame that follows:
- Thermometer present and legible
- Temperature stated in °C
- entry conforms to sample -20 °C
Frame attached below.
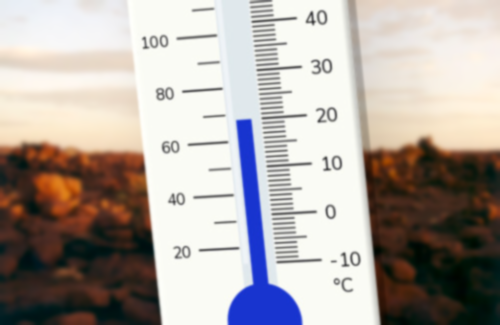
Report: 20 °C
